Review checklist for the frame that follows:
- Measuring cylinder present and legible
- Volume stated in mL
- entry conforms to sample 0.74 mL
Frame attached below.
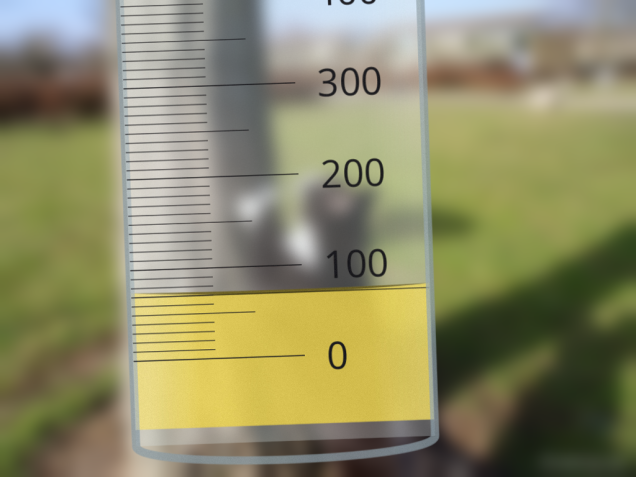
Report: 70 mL
